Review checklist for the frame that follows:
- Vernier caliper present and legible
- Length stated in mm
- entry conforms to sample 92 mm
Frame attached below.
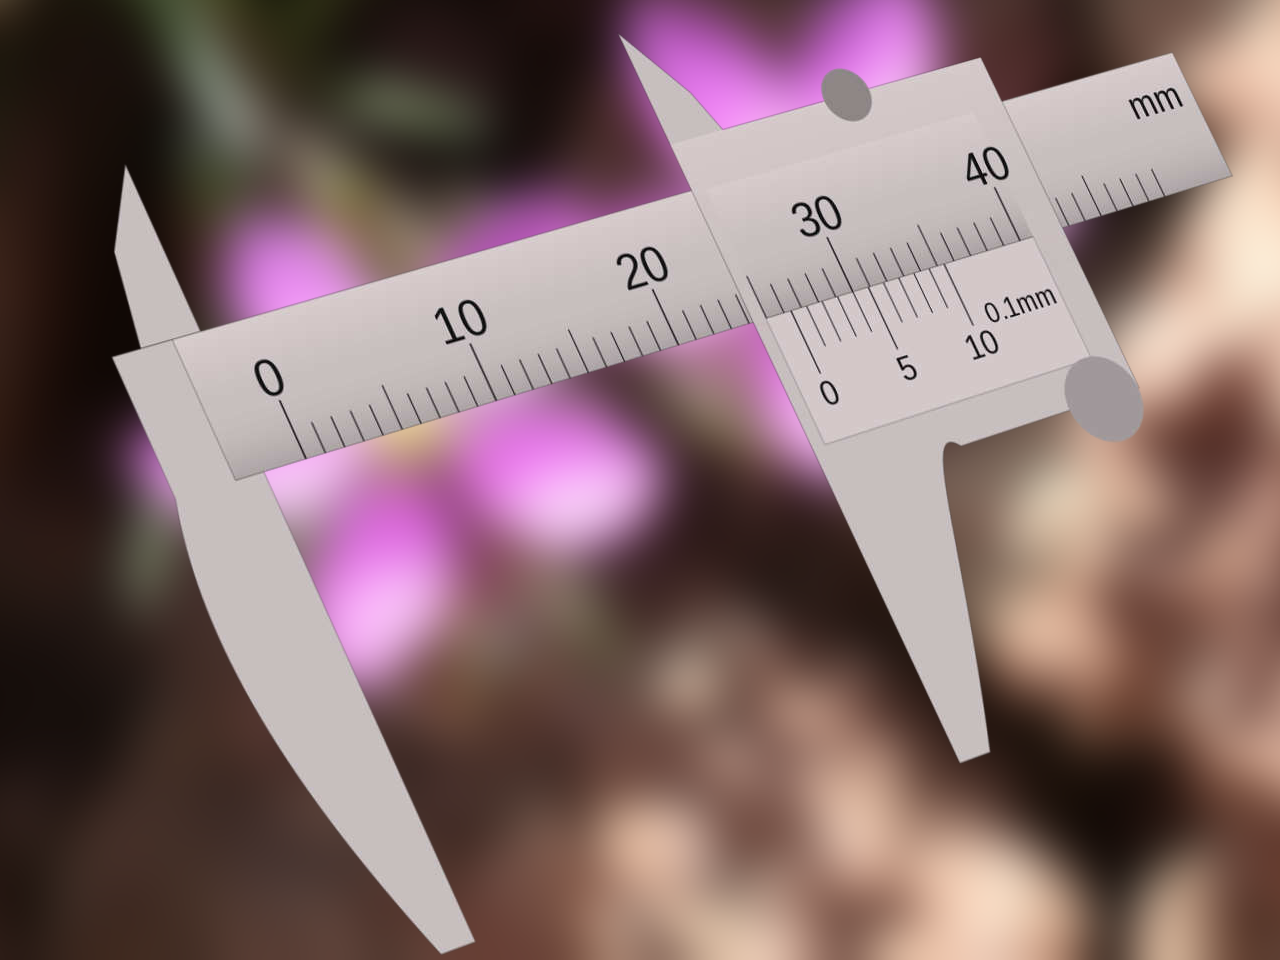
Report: 26.4 mm
